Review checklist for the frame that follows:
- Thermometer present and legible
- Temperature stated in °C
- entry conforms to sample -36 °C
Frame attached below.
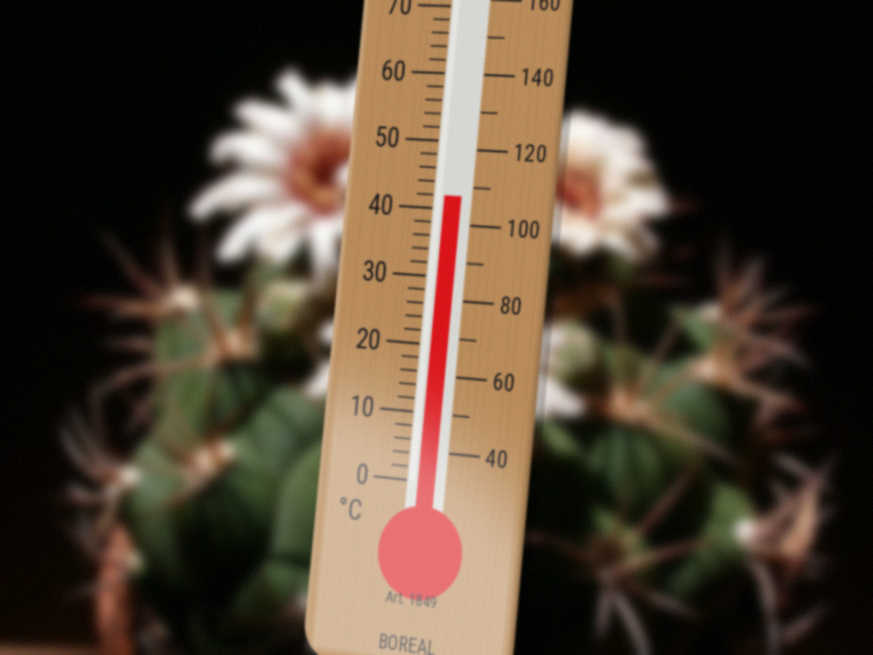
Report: 42 °C
